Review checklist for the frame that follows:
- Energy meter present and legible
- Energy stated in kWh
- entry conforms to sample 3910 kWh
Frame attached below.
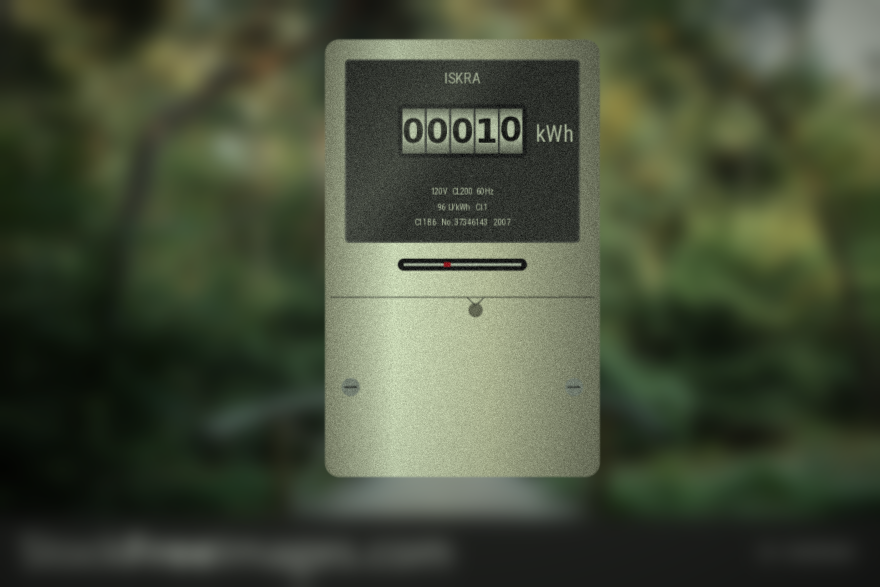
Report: 10 kWh
